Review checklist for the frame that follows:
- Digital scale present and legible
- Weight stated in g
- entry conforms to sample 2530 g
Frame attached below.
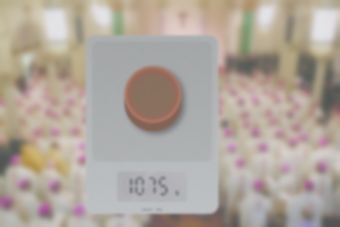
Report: 1075 g
